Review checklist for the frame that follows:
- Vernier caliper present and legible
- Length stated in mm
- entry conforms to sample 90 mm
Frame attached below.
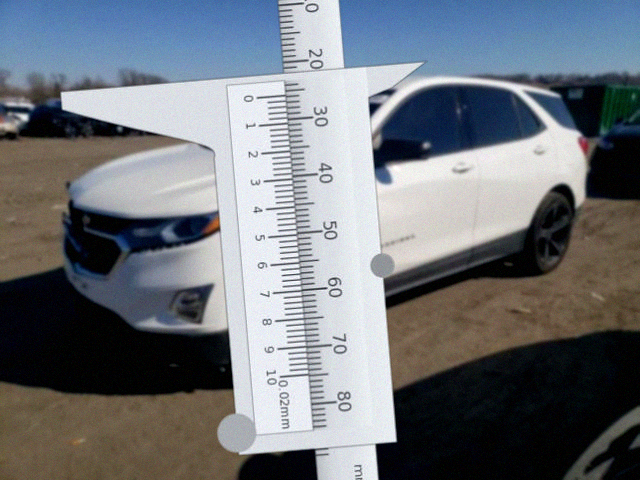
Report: 25.8 mm
